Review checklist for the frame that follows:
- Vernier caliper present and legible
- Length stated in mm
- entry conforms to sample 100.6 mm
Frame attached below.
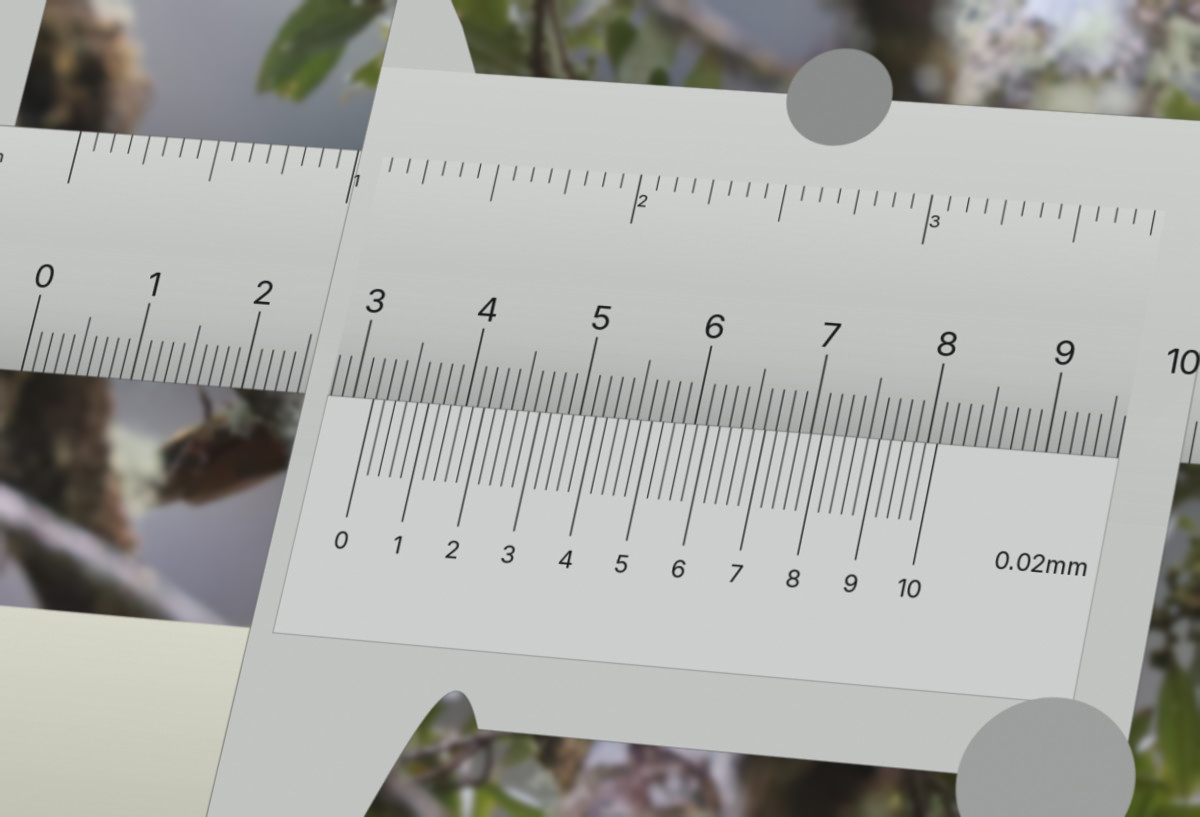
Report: 31.8 mm
